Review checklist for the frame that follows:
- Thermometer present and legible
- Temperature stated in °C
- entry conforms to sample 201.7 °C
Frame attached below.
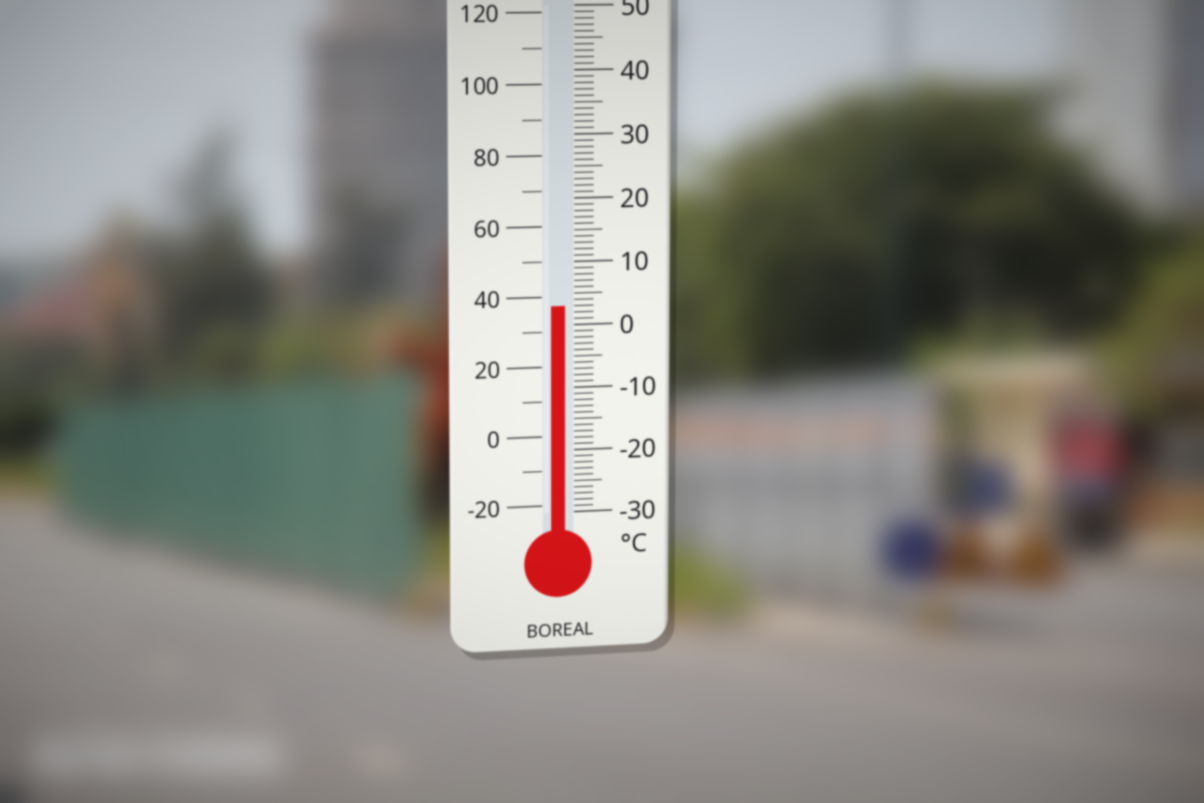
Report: 3 °C
